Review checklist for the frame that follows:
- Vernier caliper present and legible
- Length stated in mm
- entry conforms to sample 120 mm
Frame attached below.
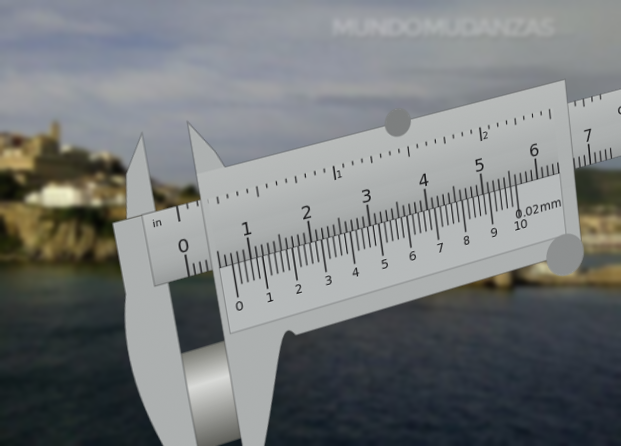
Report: 7.0 mm
